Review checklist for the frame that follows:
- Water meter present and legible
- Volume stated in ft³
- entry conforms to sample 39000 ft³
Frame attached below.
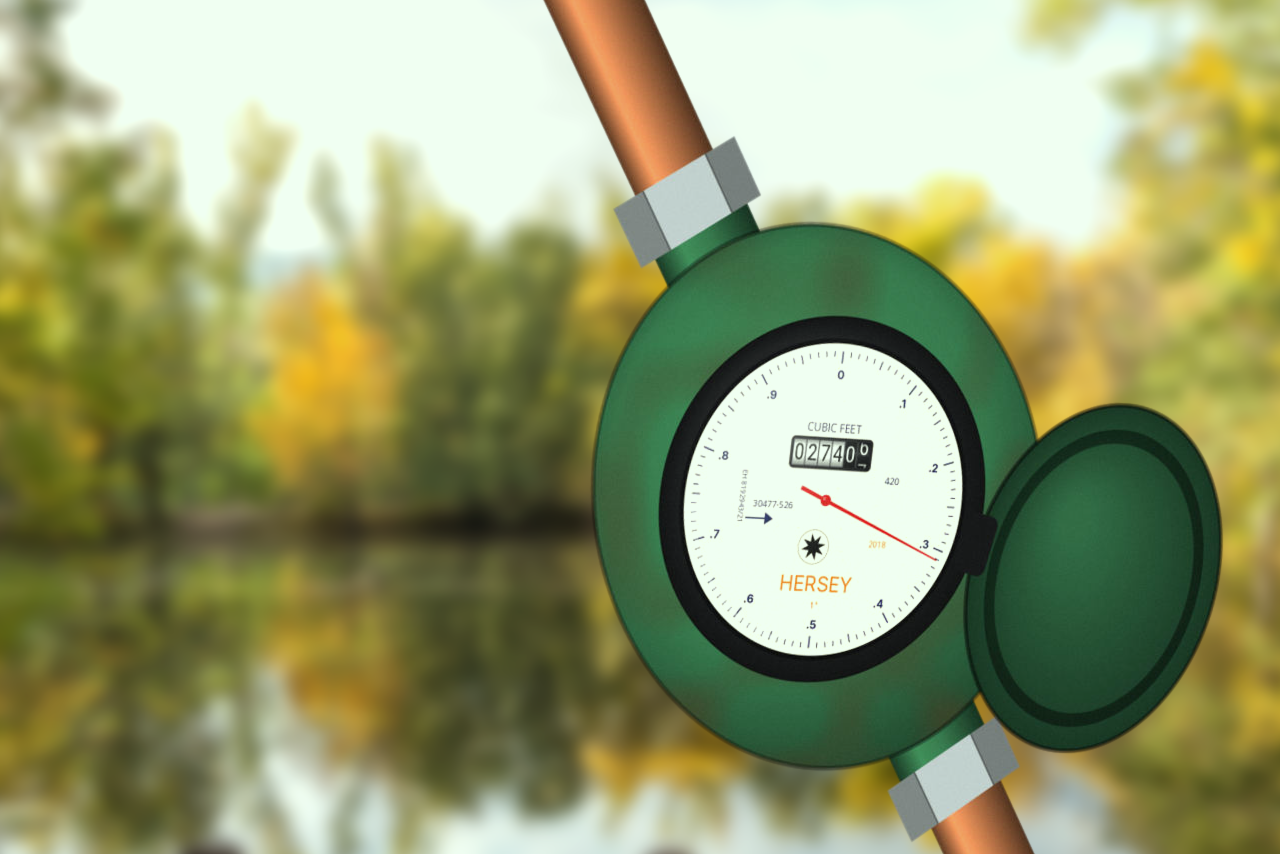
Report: 27406.31 ft³
